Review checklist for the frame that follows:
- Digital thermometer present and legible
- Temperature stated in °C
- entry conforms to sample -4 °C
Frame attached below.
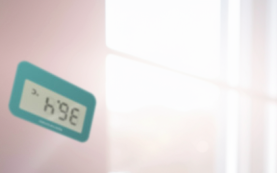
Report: 36.4 °C
